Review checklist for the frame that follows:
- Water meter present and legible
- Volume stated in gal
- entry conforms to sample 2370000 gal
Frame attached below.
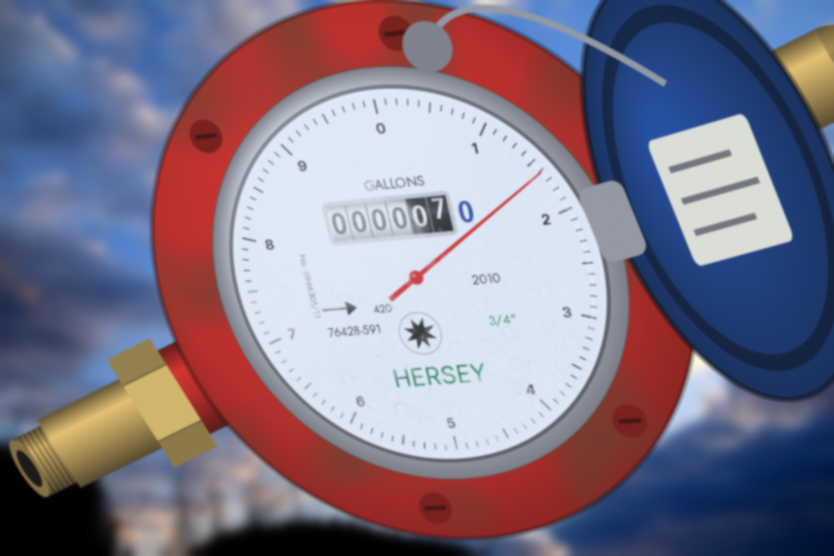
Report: 71.6 gal
